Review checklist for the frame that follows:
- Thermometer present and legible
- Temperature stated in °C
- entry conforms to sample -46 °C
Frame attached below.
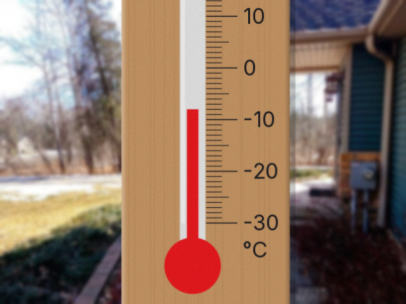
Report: -8 °C
